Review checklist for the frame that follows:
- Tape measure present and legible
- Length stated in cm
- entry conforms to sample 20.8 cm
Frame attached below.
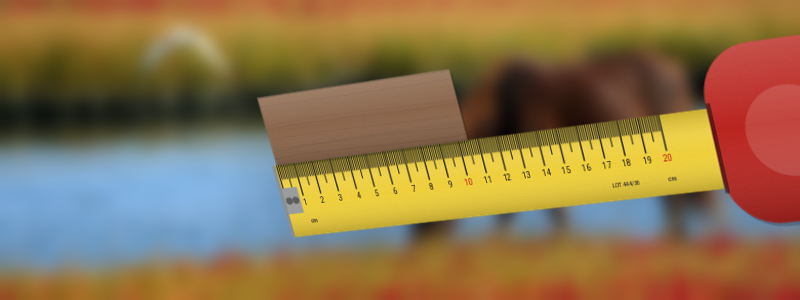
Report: 10.5 cm
